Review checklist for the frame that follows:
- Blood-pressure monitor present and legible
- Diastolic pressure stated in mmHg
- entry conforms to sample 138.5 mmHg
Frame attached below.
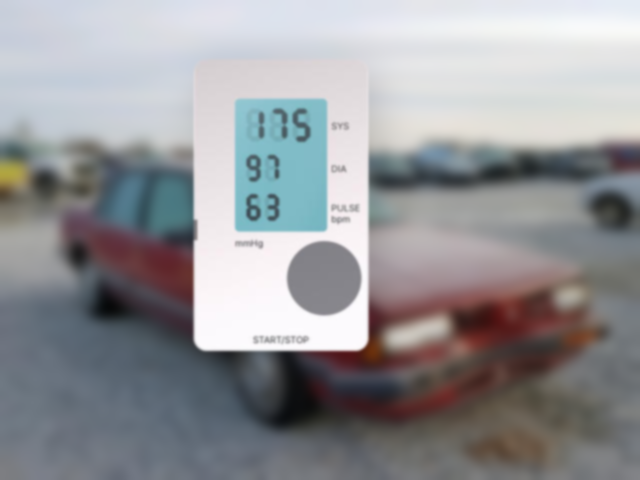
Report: 97 mmHg
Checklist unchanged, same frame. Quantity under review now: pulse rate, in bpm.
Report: 63 bpm
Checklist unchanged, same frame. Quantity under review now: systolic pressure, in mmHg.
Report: 175 mmHg
